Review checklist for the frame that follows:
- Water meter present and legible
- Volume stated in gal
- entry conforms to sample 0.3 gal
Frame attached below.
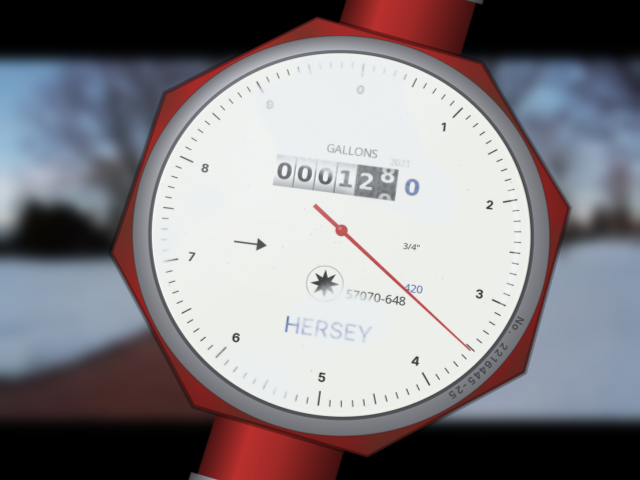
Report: 1283.5 gal
